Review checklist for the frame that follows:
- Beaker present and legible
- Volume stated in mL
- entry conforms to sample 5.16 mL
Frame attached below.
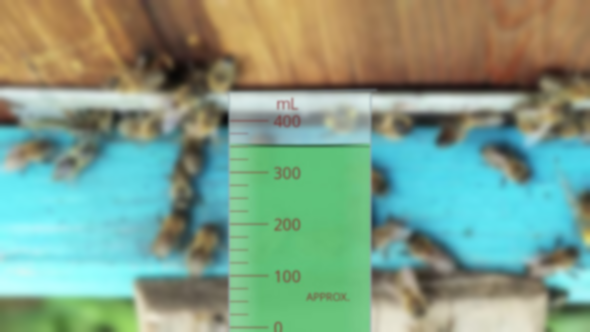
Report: 350 mL
